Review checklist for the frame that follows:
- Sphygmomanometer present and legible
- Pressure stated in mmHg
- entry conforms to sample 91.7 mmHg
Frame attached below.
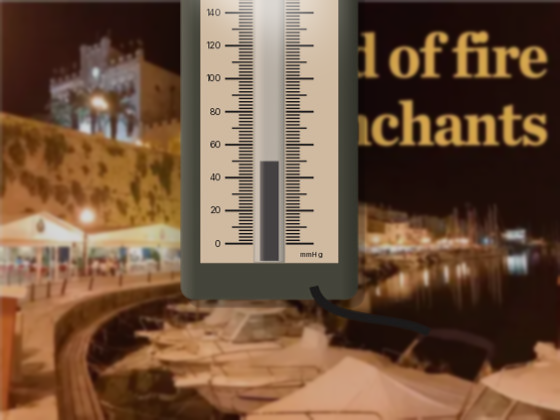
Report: 50 mmHg
